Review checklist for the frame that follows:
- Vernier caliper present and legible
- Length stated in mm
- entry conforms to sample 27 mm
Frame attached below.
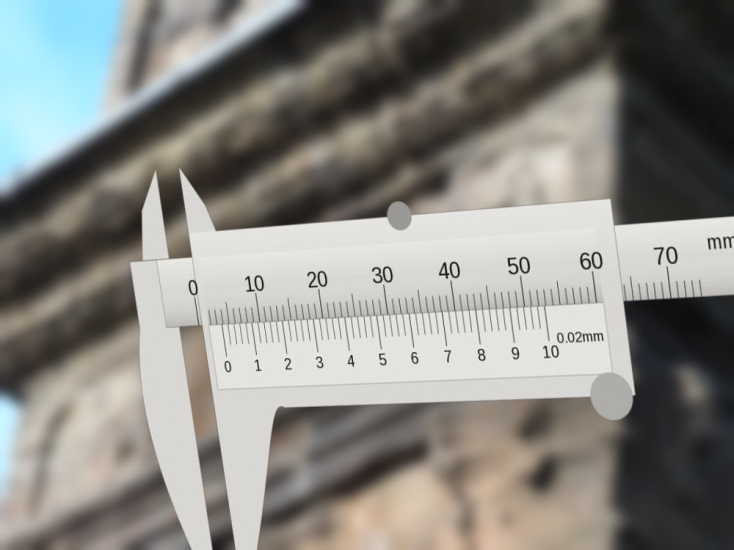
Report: 3.8 mm
